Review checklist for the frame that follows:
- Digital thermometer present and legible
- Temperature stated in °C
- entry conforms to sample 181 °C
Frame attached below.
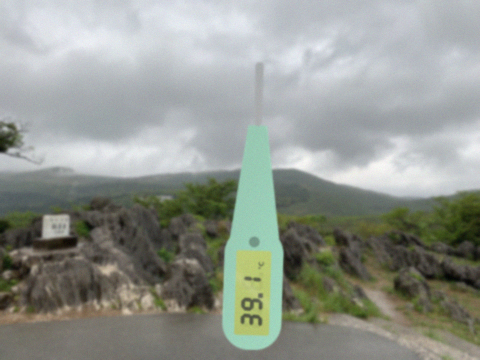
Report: 39.1 °C
